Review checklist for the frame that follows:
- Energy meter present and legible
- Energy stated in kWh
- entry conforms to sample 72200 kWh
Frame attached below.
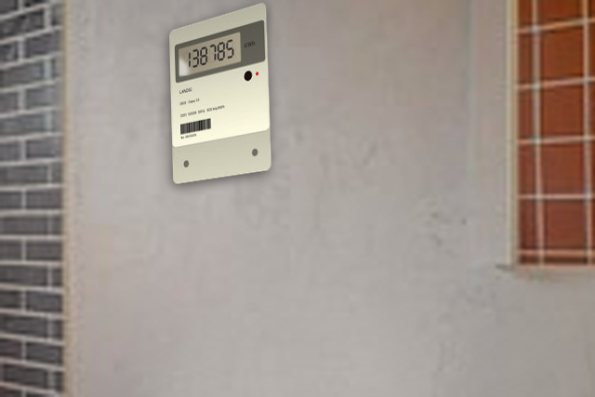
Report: 138785 kWh
